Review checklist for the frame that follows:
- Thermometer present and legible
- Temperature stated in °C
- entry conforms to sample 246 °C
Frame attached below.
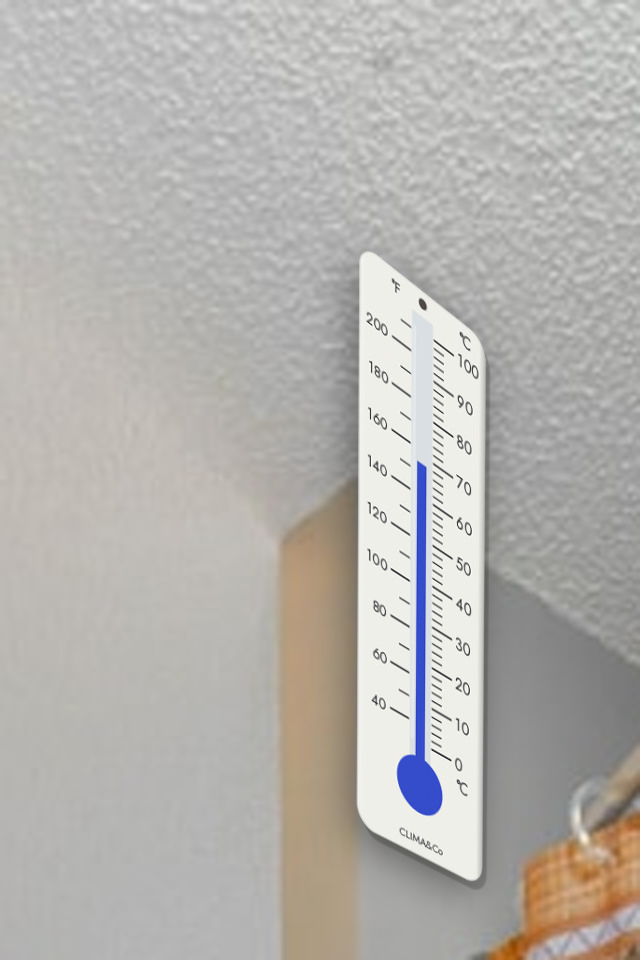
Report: 68 °C
